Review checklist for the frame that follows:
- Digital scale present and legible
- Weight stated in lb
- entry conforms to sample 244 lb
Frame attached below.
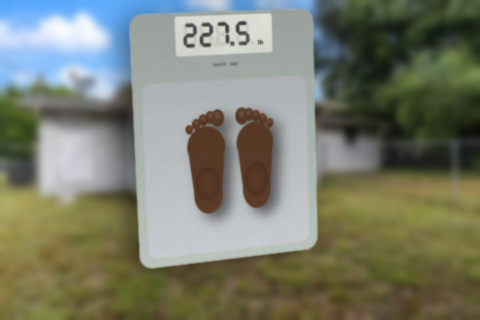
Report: 227.5 lb
